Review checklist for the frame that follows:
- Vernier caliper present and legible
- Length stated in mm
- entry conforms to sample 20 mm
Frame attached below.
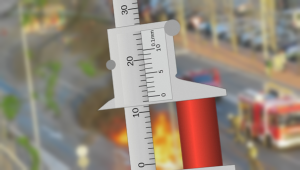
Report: 12.8 mm
